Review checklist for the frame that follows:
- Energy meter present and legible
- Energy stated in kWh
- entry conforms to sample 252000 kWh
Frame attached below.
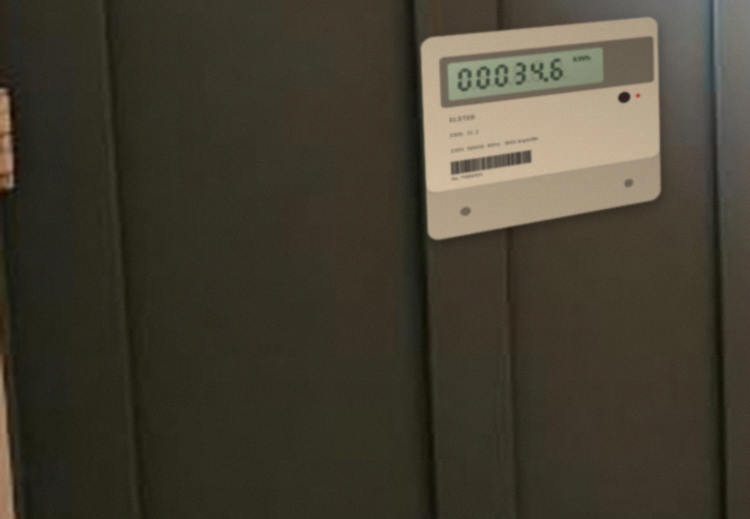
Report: 34.6 kWh
